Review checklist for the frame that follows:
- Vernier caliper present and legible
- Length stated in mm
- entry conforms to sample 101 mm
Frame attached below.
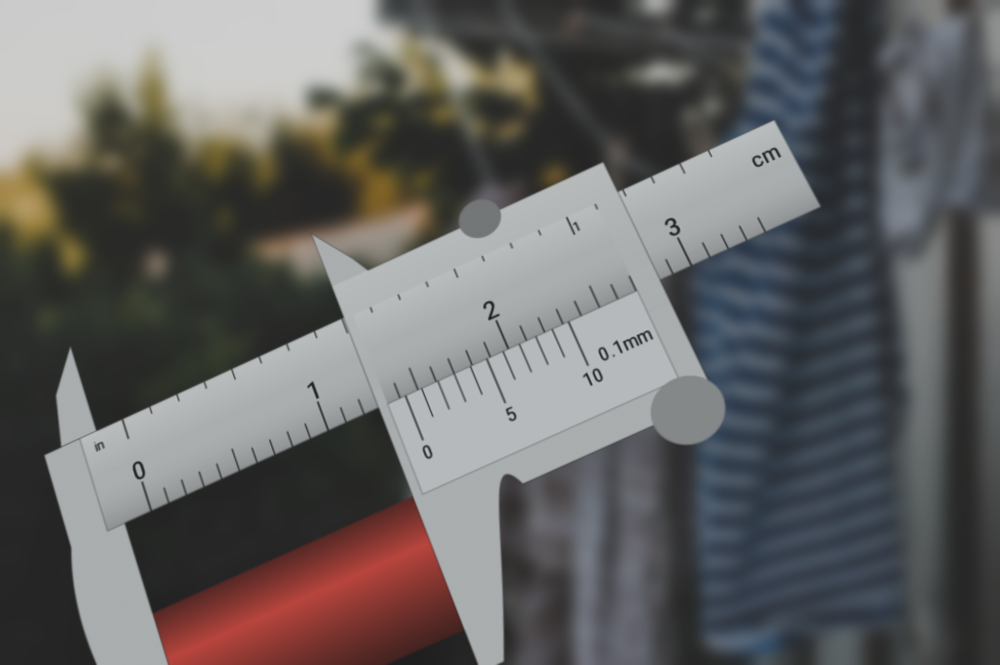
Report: 14.3 mm
